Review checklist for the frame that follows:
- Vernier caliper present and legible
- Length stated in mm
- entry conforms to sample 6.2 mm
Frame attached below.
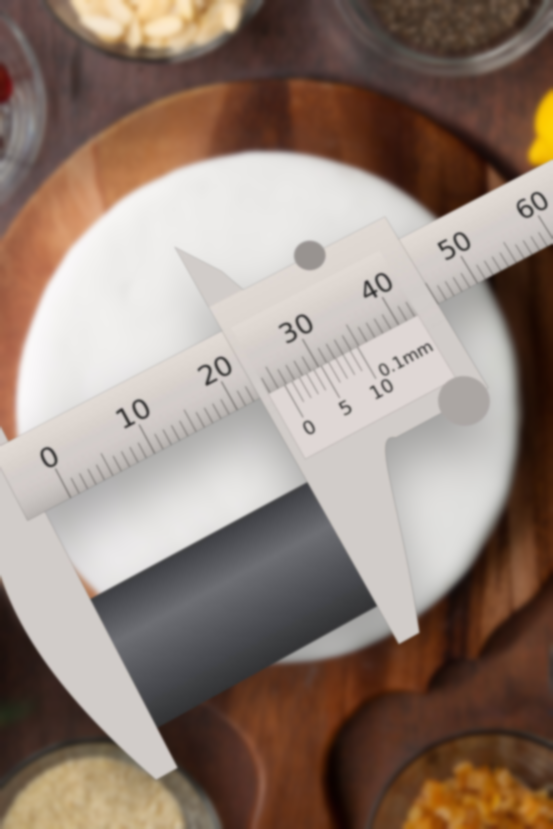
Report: 25.8 mm
